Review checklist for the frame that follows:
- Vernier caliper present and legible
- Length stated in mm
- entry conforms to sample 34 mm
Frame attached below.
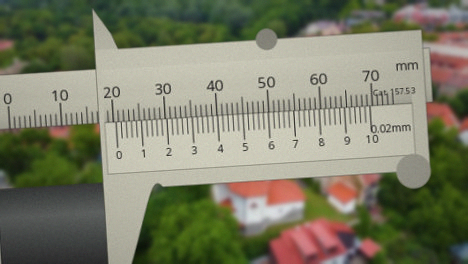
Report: 20.5 mm
